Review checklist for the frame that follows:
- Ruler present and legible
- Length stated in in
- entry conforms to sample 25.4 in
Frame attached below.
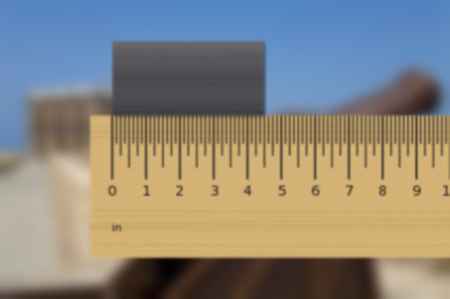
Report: 4.5 in
